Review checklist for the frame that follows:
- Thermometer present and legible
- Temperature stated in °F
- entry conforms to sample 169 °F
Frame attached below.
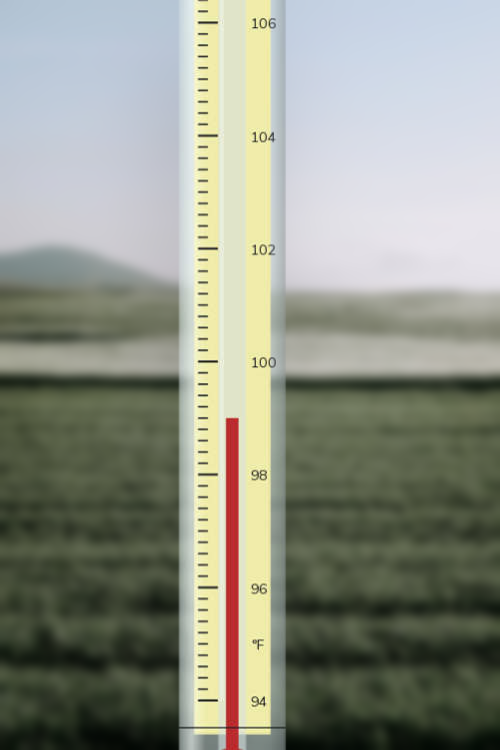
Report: 99 °F
